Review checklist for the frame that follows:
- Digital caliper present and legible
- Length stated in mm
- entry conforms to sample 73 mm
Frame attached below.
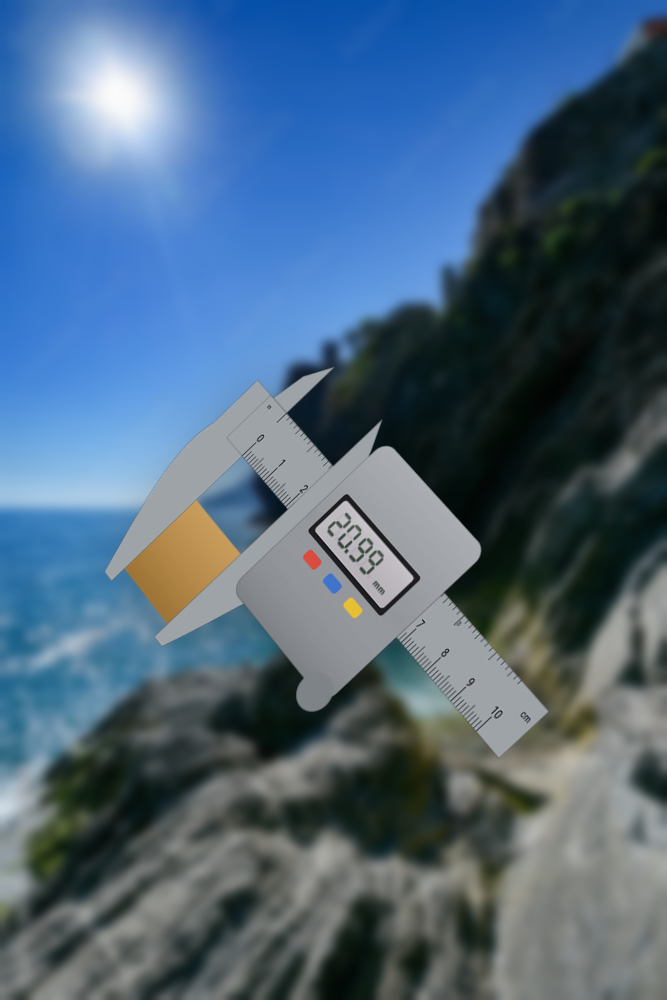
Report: 20.99 mm
